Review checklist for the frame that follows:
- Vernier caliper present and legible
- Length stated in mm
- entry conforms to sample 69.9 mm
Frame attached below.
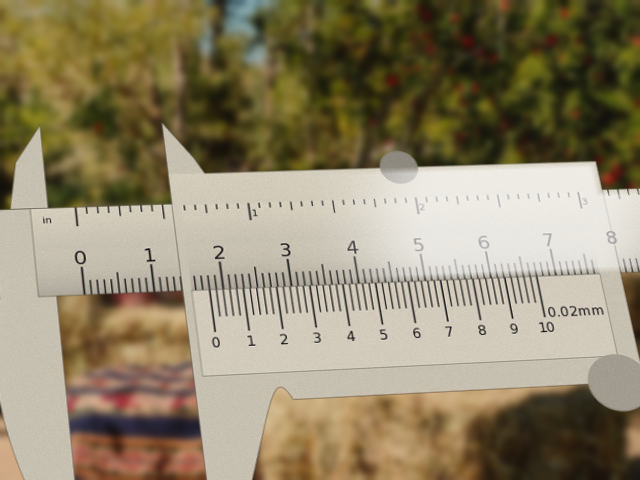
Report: 18.0 mm
